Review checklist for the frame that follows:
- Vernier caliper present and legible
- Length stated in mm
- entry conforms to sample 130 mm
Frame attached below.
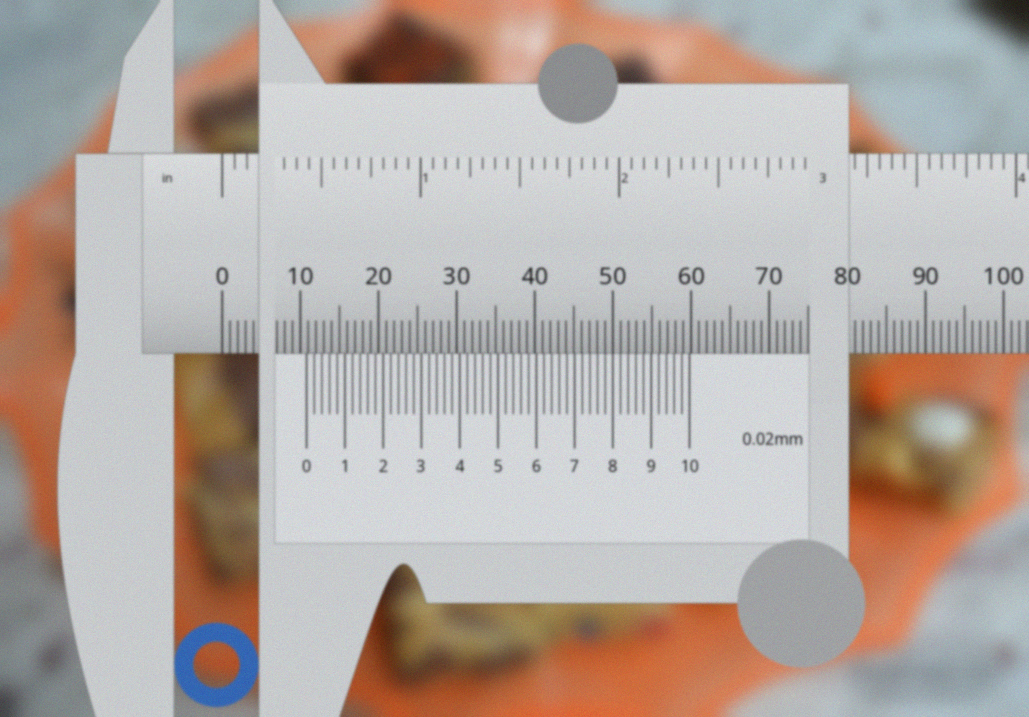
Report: 10.8 mm
